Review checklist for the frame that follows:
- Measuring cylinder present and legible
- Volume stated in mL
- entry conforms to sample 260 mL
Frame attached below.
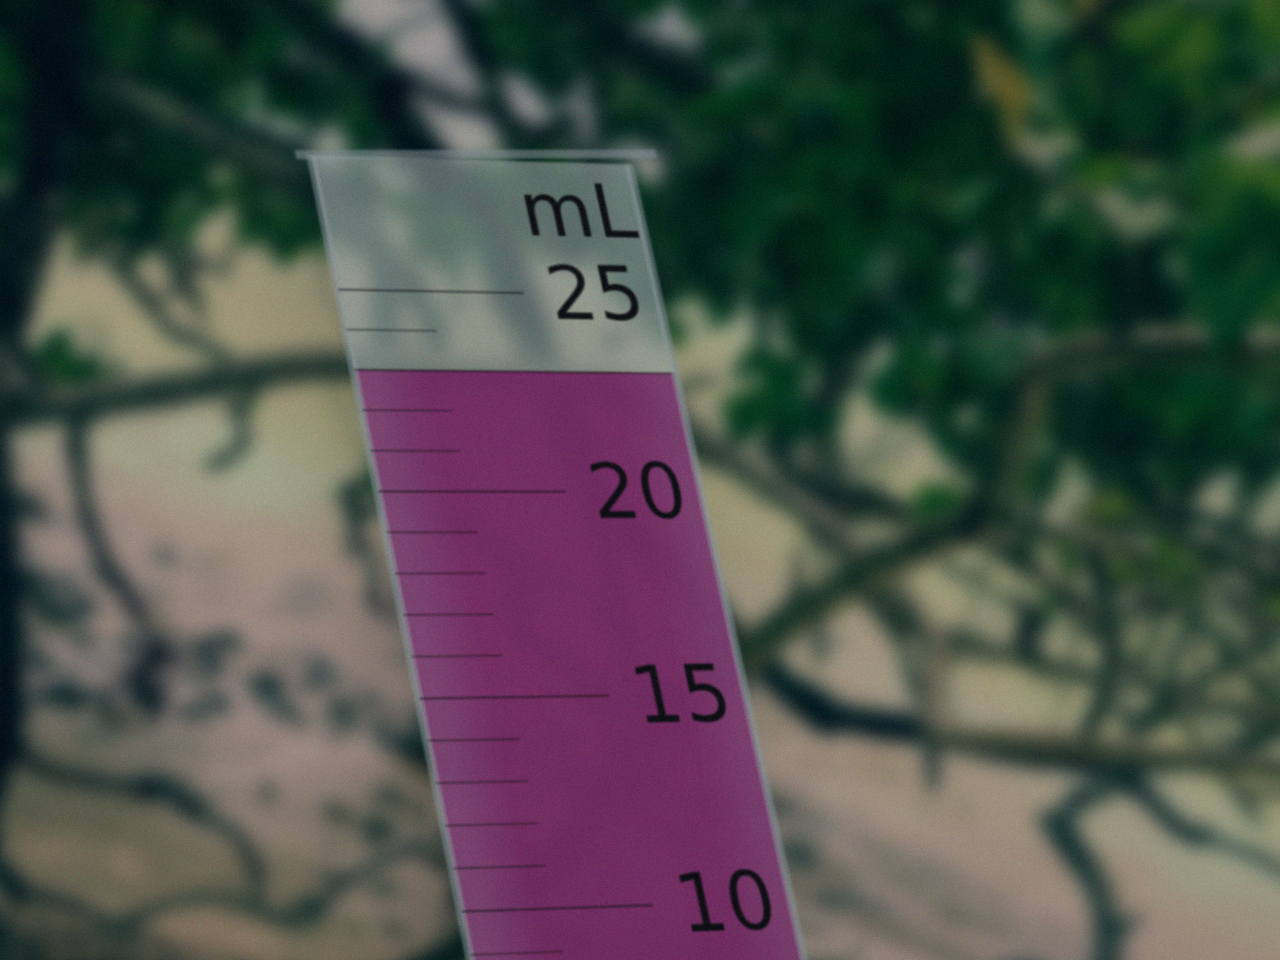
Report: 23 mL
